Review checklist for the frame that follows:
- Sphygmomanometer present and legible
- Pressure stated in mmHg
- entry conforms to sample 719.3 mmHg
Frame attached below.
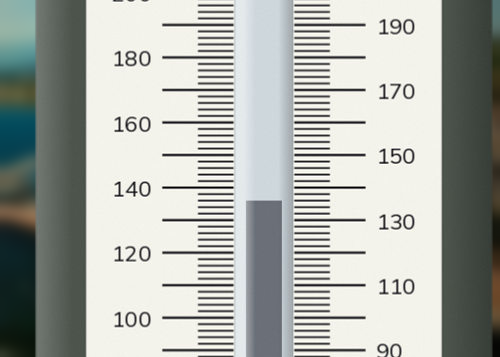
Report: 136 mmHg
